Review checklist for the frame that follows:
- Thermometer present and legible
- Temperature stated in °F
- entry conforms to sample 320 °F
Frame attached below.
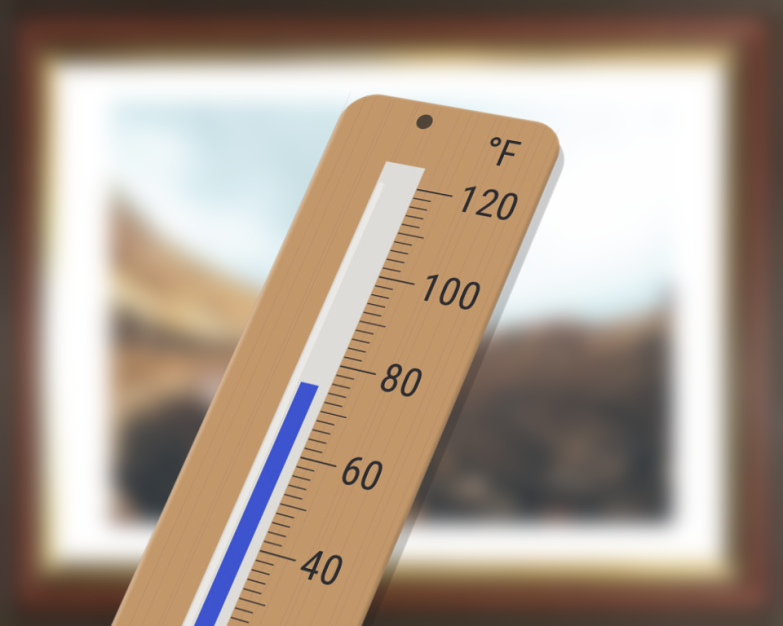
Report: 75 °F
